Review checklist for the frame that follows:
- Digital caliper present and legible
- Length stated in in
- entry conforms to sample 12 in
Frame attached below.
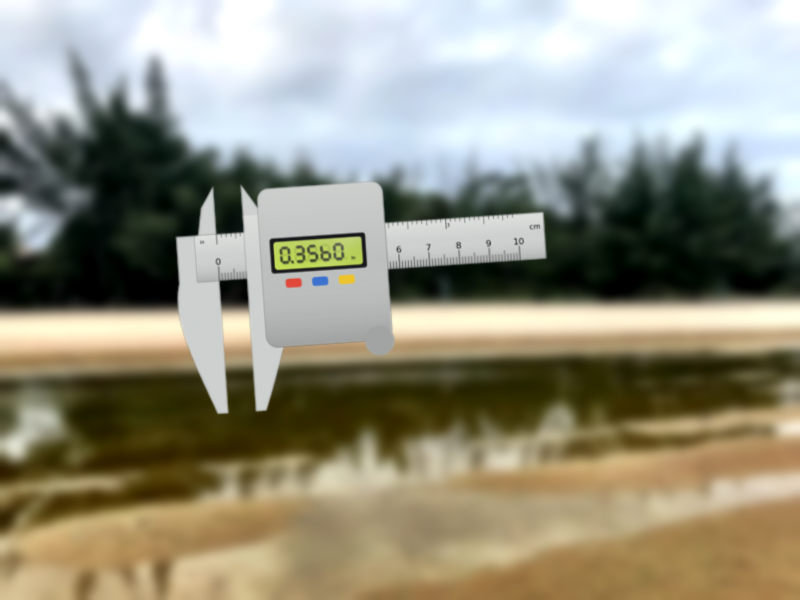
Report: 0.3560 in
